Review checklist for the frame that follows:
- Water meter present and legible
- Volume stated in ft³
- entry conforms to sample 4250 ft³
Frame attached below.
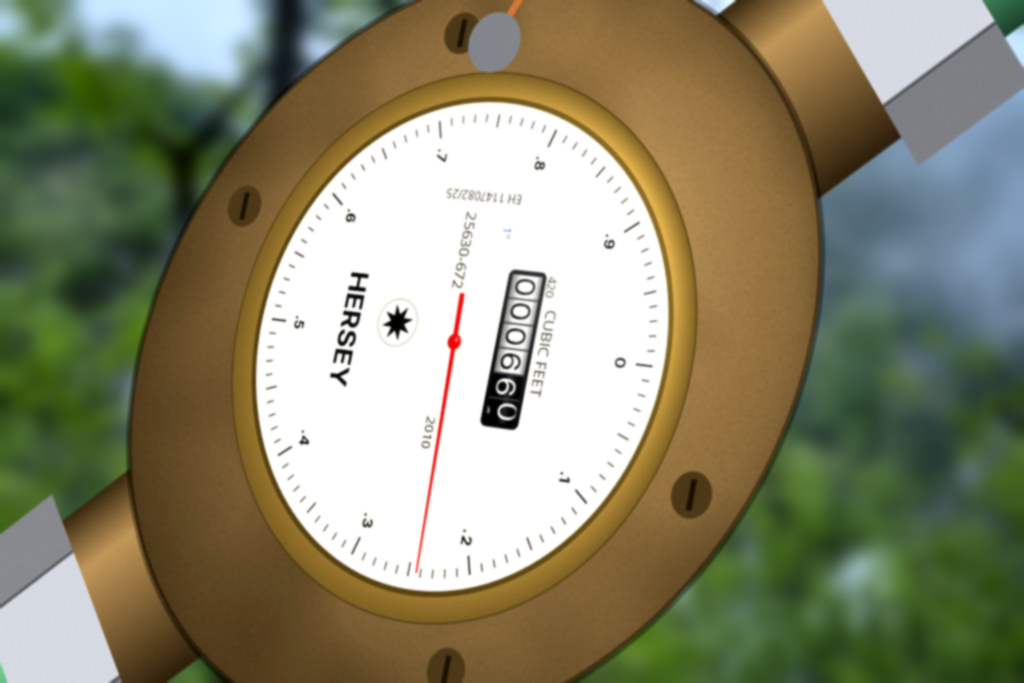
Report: 660.24 ft³
